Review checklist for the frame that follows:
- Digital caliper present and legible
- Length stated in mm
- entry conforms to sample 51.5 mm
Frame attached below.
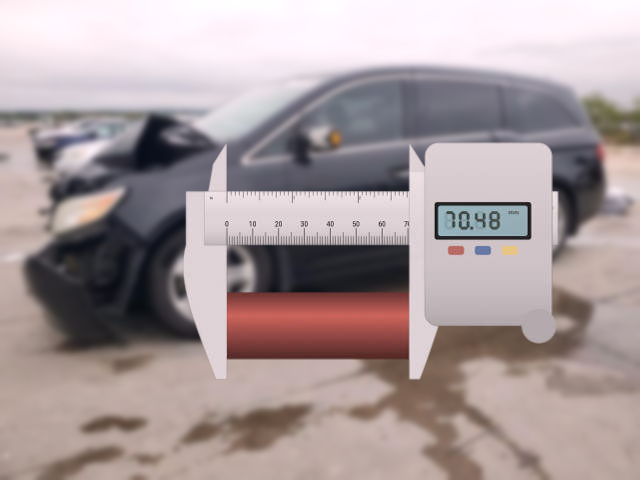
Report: 70.48 mm
